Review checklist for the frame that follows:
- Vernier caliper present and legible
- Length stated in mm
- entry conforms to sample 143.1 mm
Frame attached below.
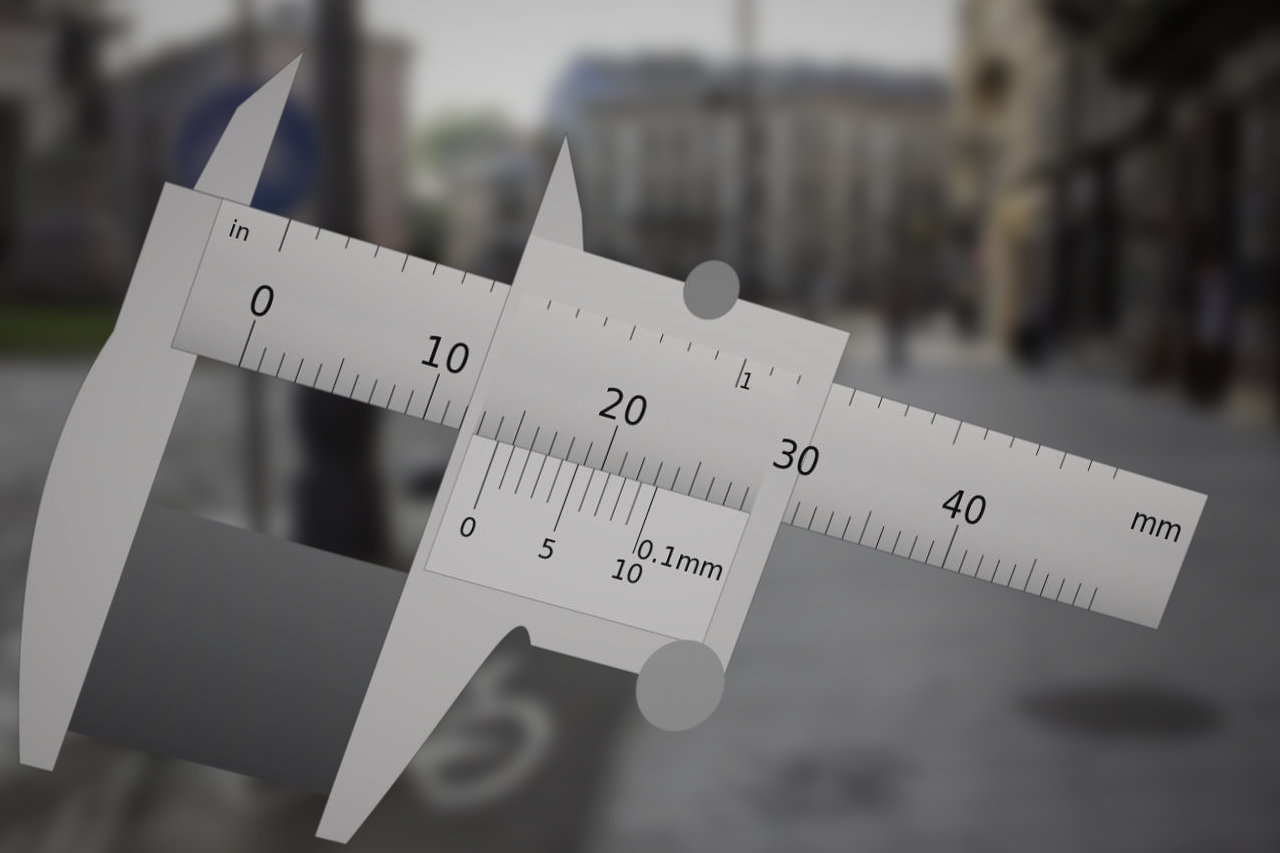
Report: 14.2 mm
